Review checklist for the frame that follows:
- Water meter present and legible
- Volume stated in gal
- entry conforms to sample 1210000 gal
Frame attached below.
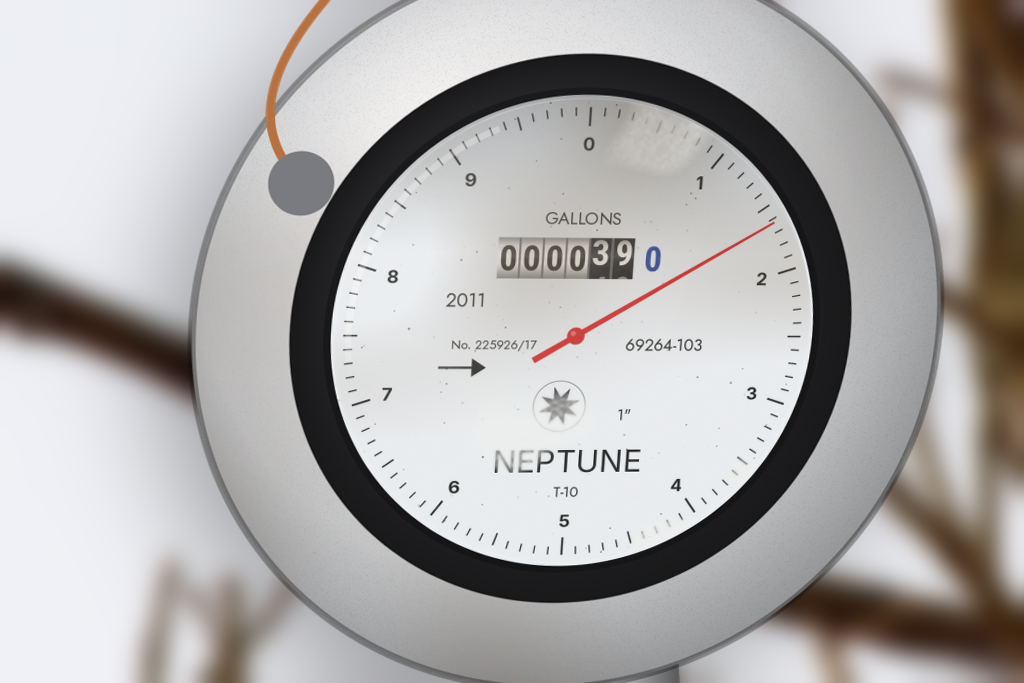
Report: 391.6 gal
